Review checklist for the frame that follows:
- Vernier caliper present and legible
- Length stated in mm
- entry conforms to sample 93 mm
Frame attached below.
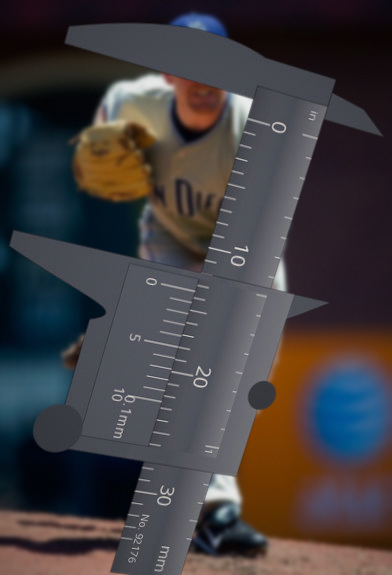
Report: 13.5 mm
